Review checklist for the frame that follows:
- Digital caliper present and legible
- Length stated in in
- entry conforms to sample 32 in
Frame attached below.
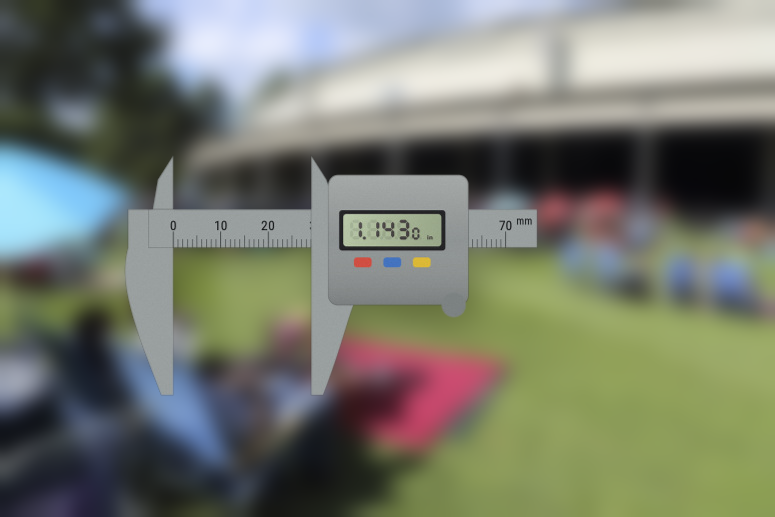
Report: 1.1430 in
